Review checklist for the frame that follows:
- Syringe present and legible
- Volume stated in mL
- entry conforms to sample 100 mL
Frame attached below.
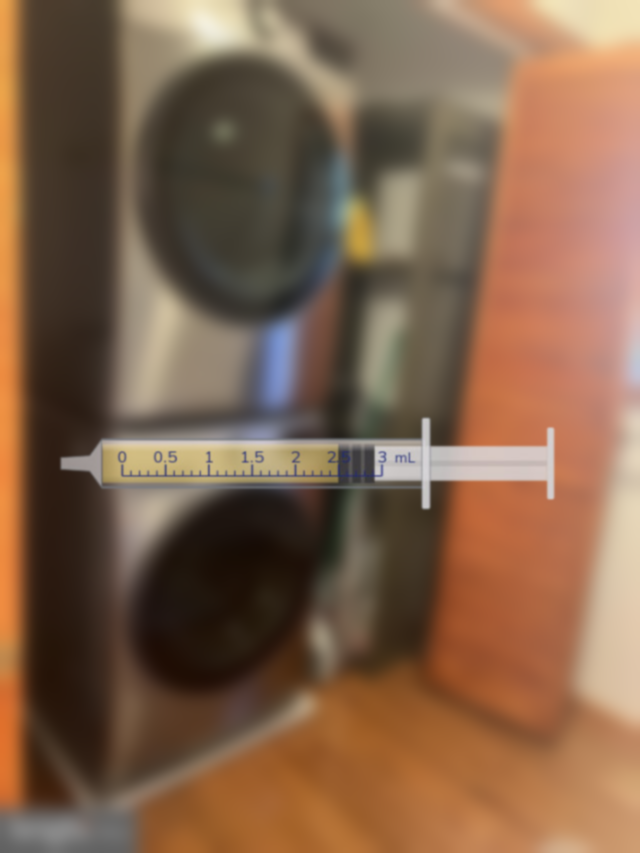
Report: 2.5 mL
